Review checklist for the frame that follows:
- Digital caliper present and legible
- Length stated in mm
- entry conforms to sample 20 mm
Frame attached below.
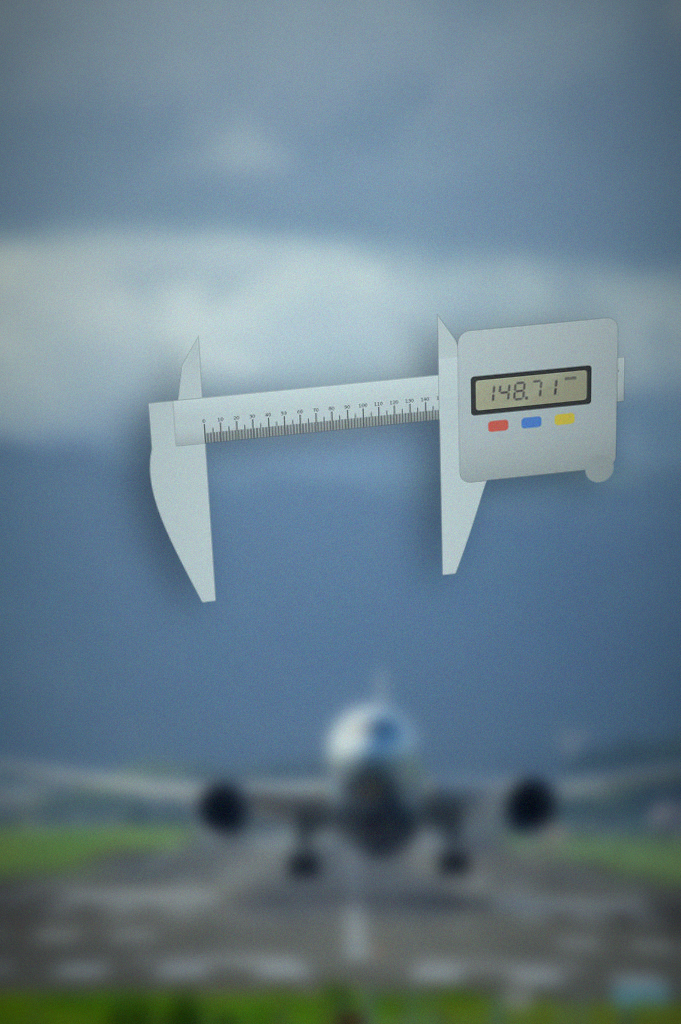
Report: 148.71 mm
